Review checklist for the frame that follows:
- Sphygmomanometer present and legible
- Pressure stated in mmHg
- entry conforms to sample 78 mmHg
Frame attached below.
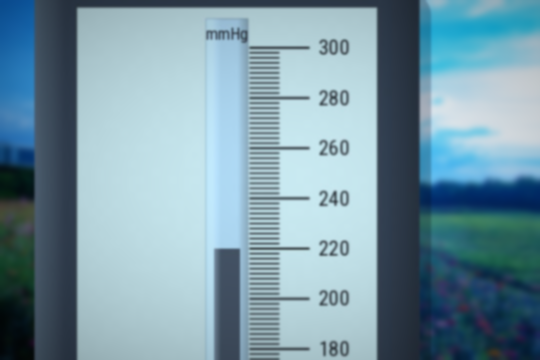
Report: 220 mmHg
